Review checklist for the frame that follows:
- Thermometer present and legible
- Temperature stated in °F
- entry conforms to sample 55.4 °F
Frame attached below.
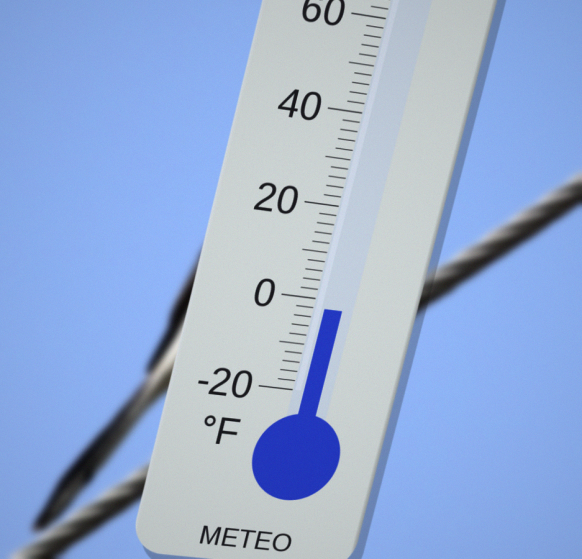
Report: -2 °F
